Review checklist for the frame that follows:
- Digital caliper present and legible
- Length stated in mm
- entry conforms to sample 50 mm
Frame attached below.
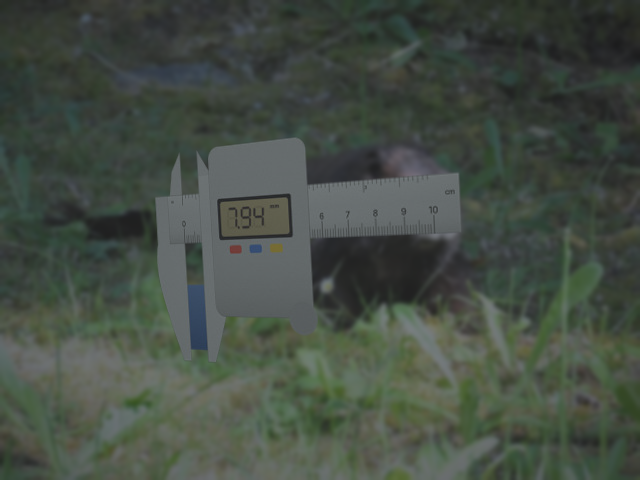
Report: 7.94 mm
